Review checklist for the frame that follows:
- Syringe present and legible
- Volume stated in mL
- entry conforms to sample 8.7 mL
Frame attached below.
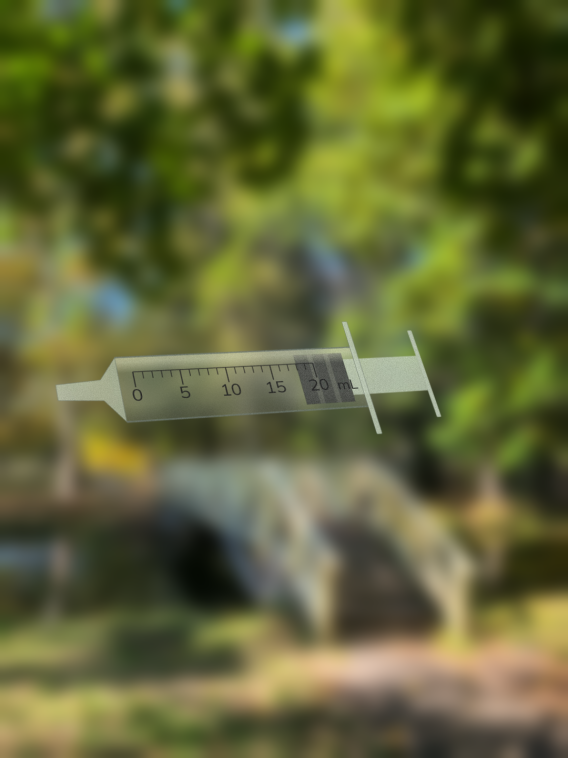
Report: 18 mL
